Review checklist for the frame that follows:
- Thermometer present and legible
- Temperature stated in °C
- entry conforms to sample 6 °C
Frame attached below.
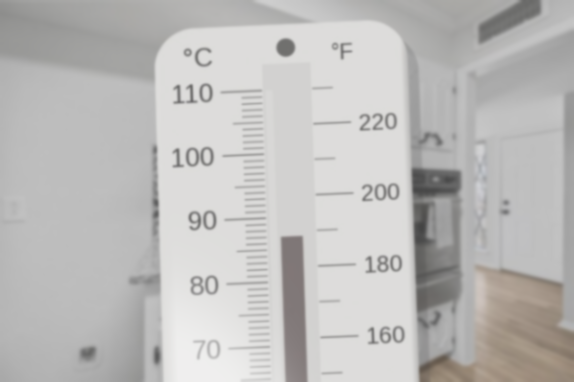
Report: 87 °C
